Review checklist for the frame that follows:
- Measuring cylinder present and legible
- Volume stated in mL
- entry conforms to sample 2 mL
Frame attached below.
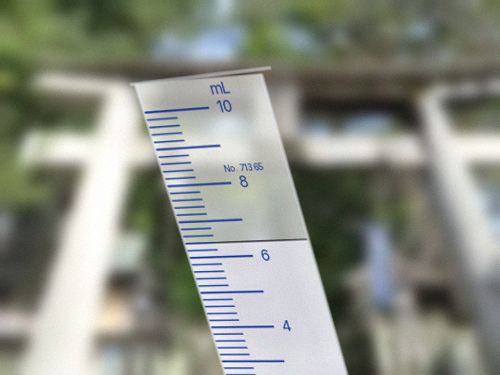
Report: 6.4 mL
